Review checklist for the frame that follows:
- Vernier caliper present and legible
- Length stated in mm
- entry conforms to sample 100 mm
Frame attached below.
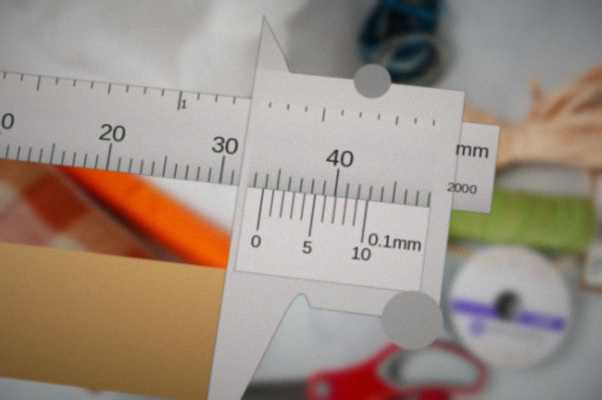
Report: 33.8 mm
